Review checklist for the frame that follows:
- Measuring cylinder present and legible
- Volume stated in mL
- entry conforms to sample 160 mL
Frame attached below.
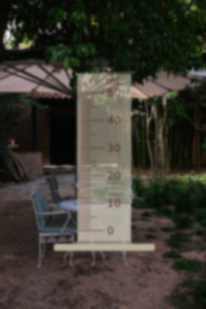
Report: 10 mL
